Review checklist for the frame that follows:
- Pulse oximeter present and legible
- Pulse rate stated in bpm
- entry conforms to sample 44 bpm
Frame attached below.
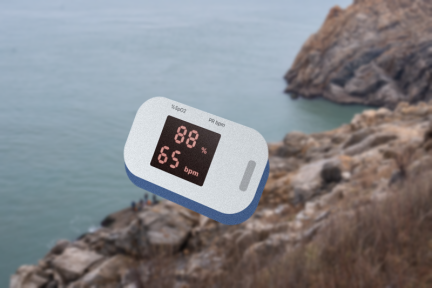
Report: 65 bpm
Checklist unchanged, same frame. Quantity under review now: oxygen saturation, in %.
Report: 88 %
